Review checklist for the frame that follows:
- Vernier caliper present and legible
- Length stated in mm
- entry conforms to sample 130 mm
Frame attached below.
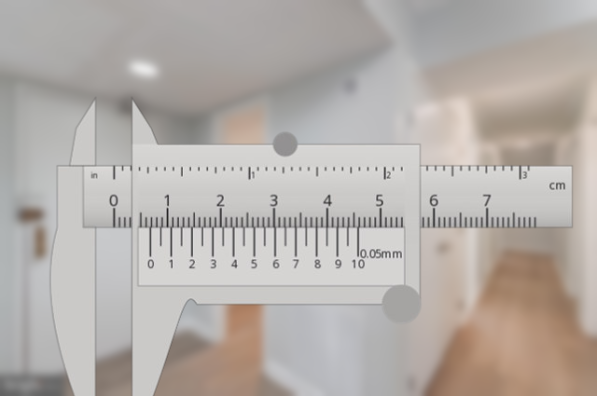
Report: 6.8 mm
